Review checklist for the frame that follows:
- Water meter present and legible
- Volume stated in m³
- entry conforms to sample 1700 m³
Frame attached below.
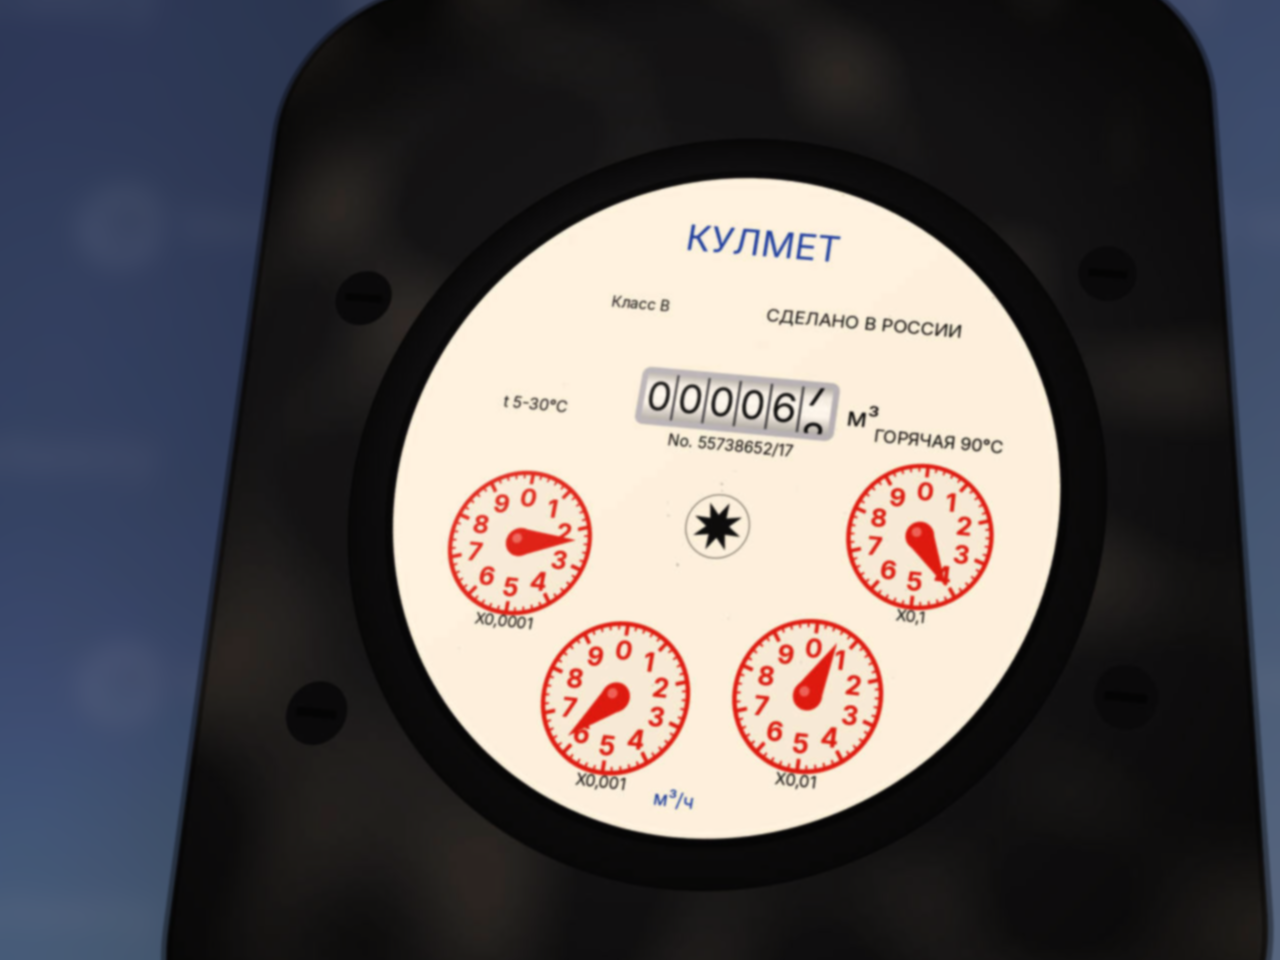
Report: 67.4062 m³
